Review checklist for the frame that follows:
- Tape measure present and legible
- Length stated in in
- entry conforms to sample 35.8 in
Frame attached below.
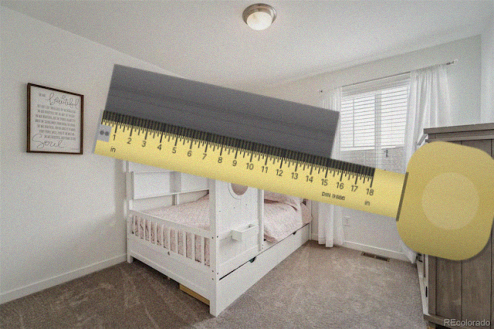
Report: 15 in
